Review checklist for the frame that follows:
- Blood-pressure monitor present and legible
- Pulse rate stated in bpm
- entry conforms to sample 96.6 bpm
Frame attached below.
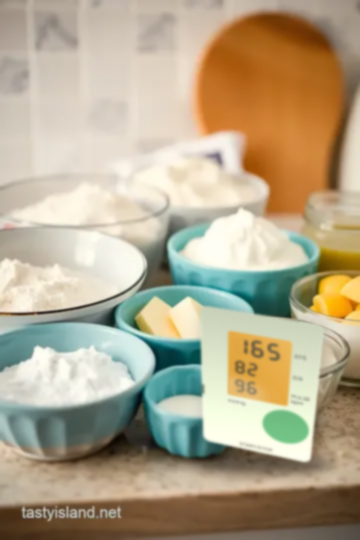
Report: 96 bpm
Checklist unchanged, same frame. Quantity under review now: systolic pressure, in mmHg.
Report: 165 mmHg
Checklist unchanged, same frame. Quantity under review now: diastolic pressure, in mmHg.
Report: 82 mmHg
